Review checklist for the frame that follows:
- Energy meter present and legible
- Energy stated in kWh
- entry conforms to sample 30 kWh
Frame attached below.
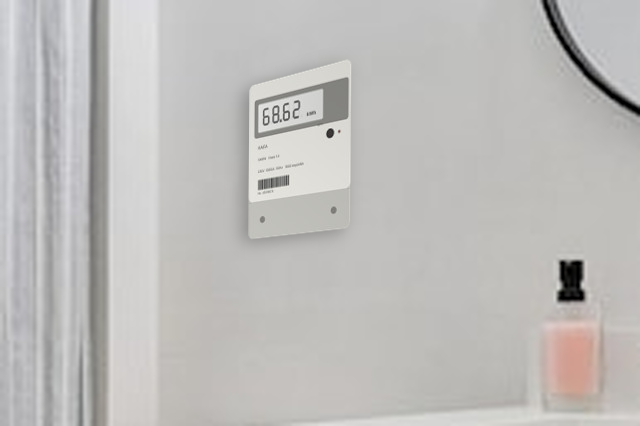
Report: 68.62 kWh
